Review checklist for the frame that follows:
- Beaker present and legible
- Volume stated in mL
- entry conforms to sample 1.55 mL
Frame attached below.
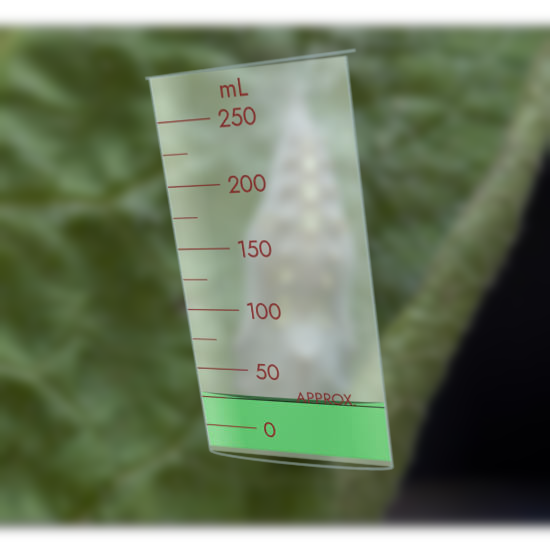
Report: 25 mL
